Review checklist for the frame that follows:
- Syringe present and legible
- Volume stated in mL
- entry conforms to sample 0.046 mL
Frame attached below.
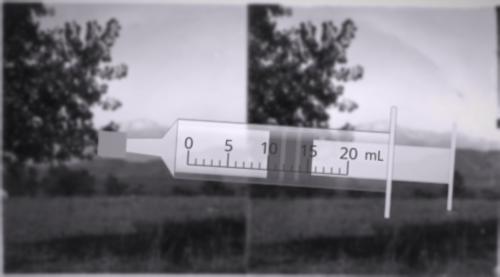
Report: 10 mL
